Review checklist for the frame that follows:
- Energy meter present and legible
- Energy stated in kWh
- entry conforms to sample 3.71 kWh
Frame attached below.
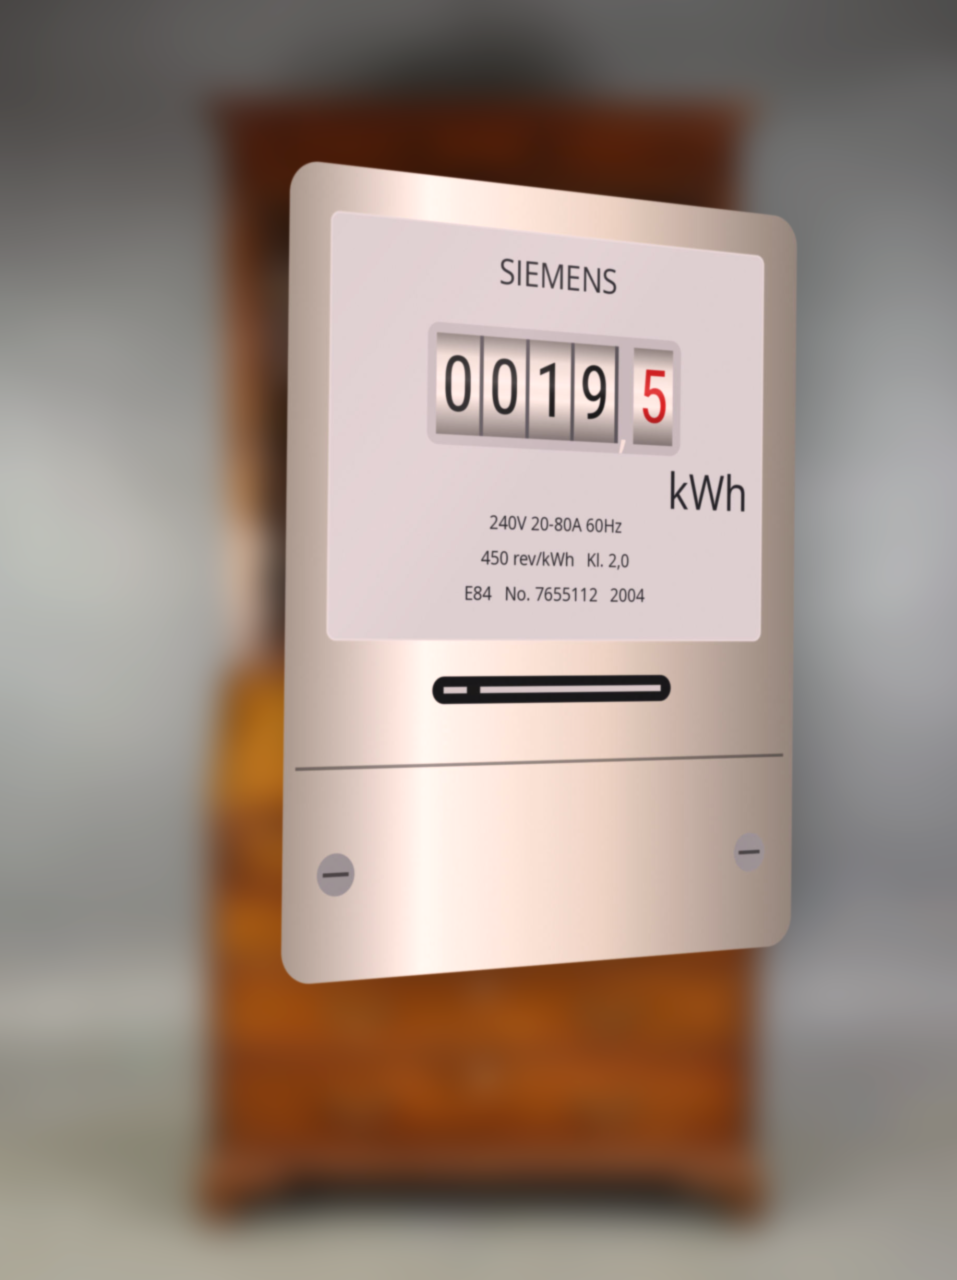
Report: 19.5 kWh
